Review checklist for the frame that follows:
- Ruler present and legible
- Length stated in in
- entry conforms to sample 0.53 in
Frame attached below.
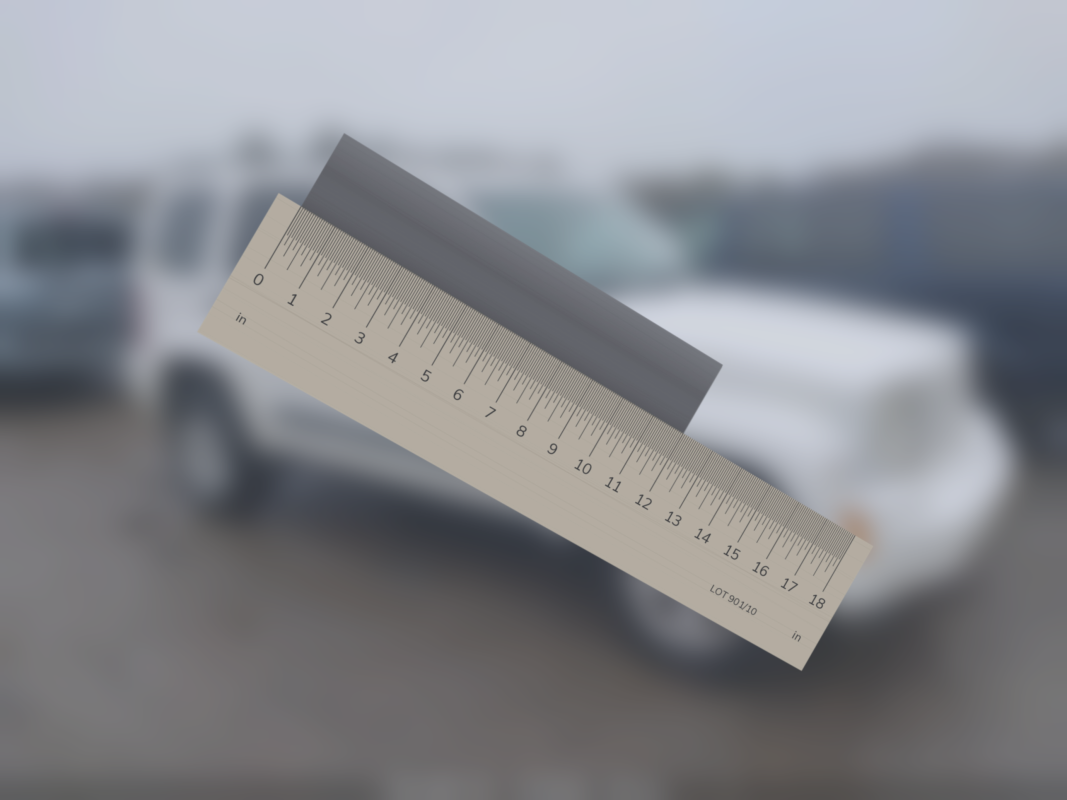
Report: 12 in
